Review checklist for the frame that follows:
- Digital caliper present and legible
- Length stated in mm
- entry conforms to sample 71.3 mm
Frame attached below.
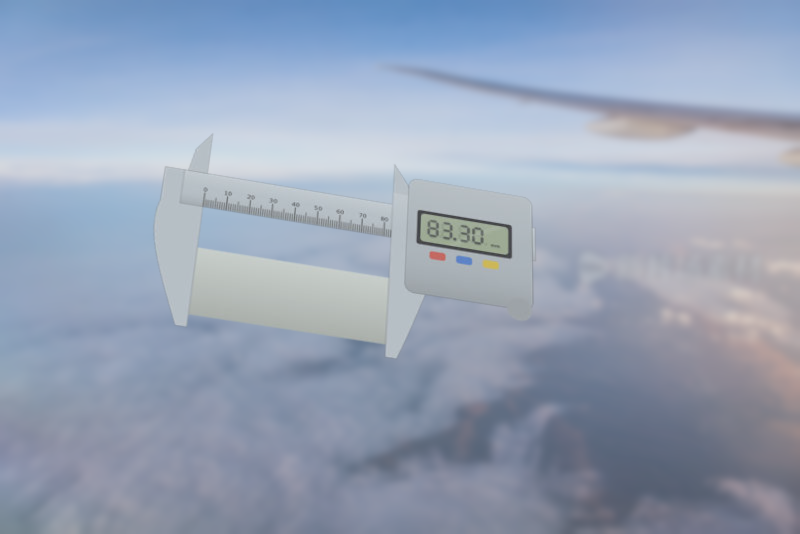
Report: 83.30 mm
